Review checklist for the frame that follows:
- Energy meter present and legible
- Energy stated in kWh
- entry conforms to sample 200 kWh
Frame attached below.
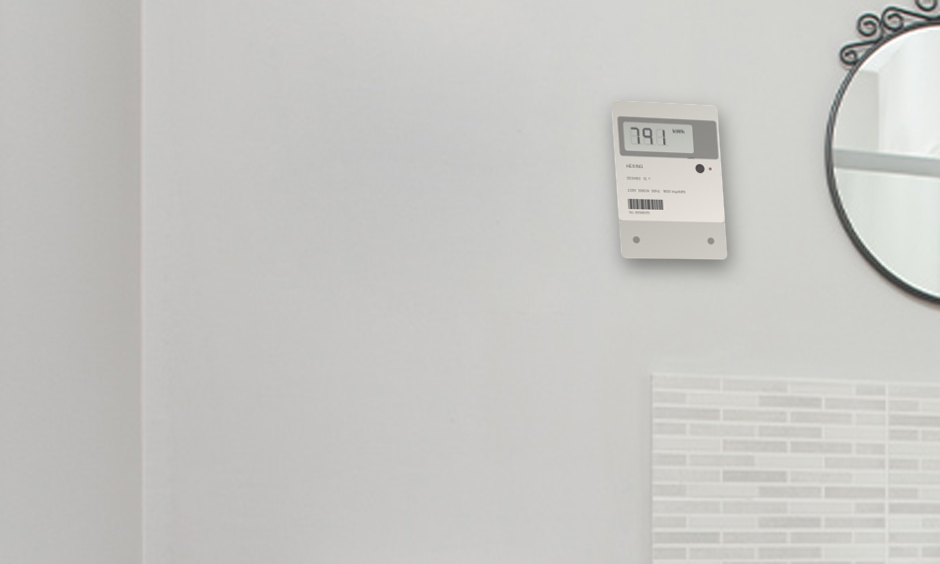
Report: 791 kWh
